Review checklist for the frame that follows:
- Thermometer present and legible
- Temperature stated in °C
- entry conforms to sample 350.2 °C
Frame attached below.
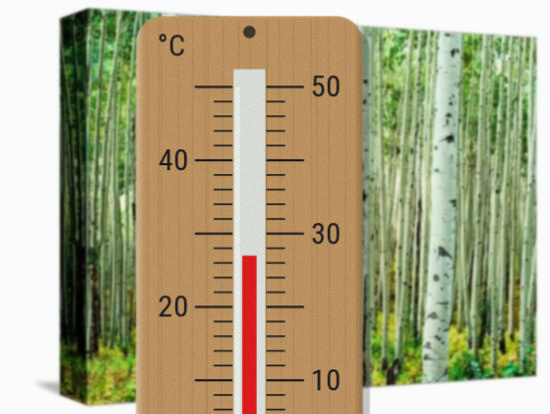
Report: 27 °C
